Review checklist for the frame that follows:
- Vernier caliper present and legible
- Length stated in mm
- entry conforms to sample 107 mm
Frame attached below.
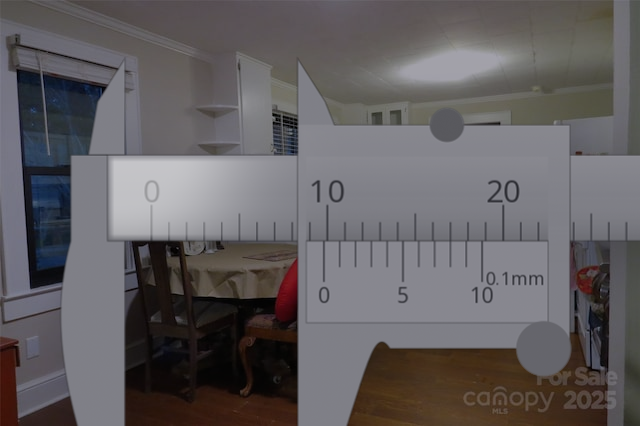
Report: 9.8 mm
